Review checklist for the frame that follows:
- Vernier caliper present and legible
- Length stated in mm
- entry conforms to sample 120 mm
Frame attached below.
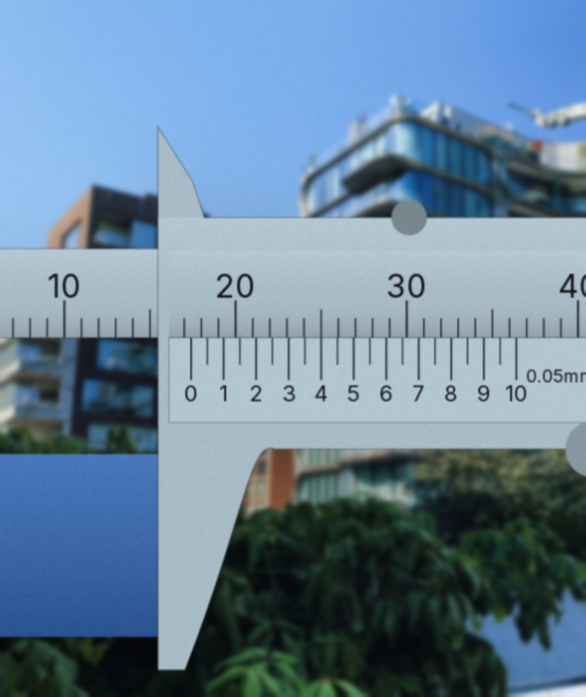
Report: 17.4 mm
